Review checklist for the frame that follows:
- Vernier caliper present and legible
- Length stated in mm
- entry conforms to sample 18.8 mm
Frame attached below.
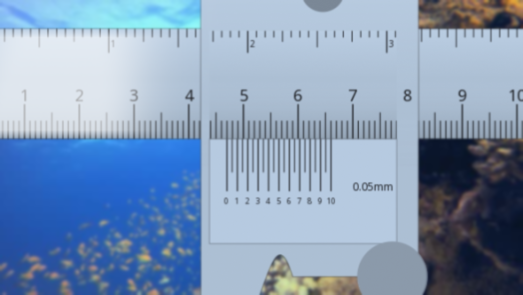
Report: 47.0 mm
